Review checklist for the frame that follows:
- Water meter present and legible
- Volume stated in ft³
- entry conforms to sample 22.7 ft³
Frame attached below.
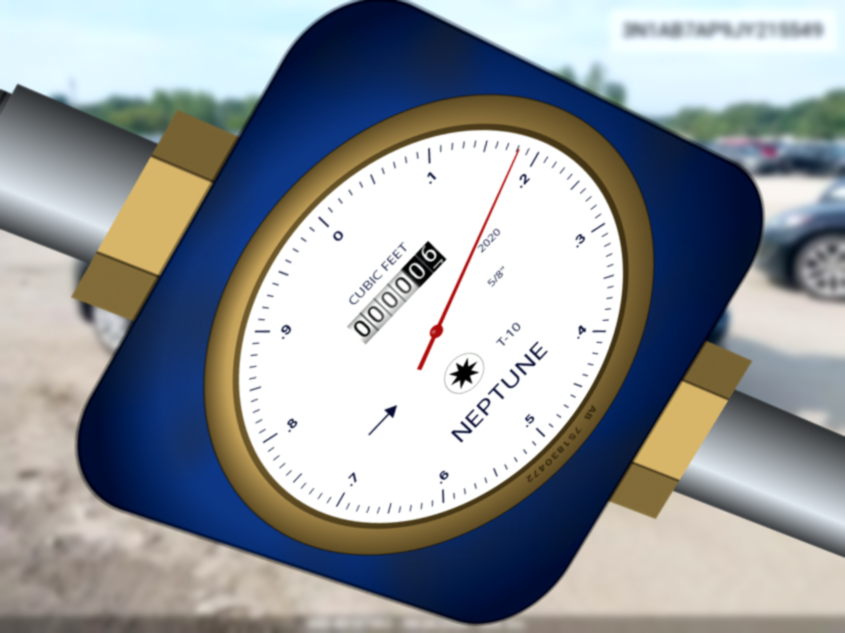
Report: 6.18 ft³
